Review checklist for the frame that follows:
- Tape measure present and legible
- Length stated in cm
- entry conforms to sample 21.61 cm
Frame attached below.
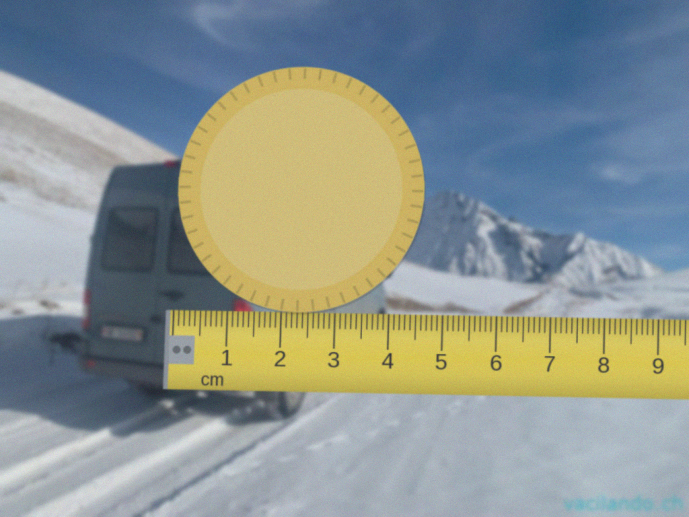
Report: 4.6 cm
